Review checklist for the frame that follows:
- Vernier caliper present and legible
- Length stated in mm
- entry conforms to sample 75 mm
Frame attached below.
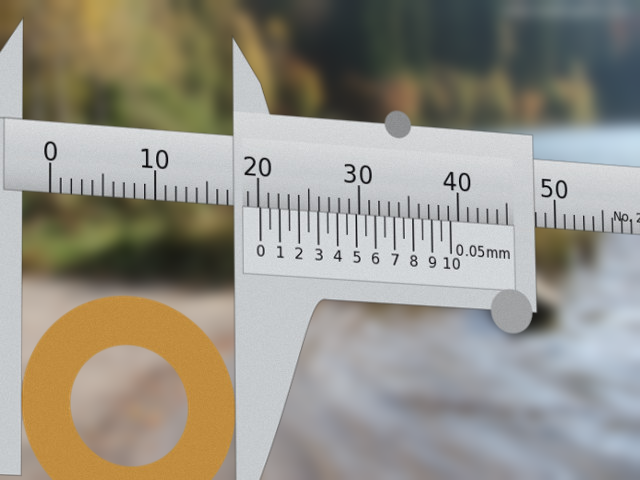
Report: 20.2 mm
